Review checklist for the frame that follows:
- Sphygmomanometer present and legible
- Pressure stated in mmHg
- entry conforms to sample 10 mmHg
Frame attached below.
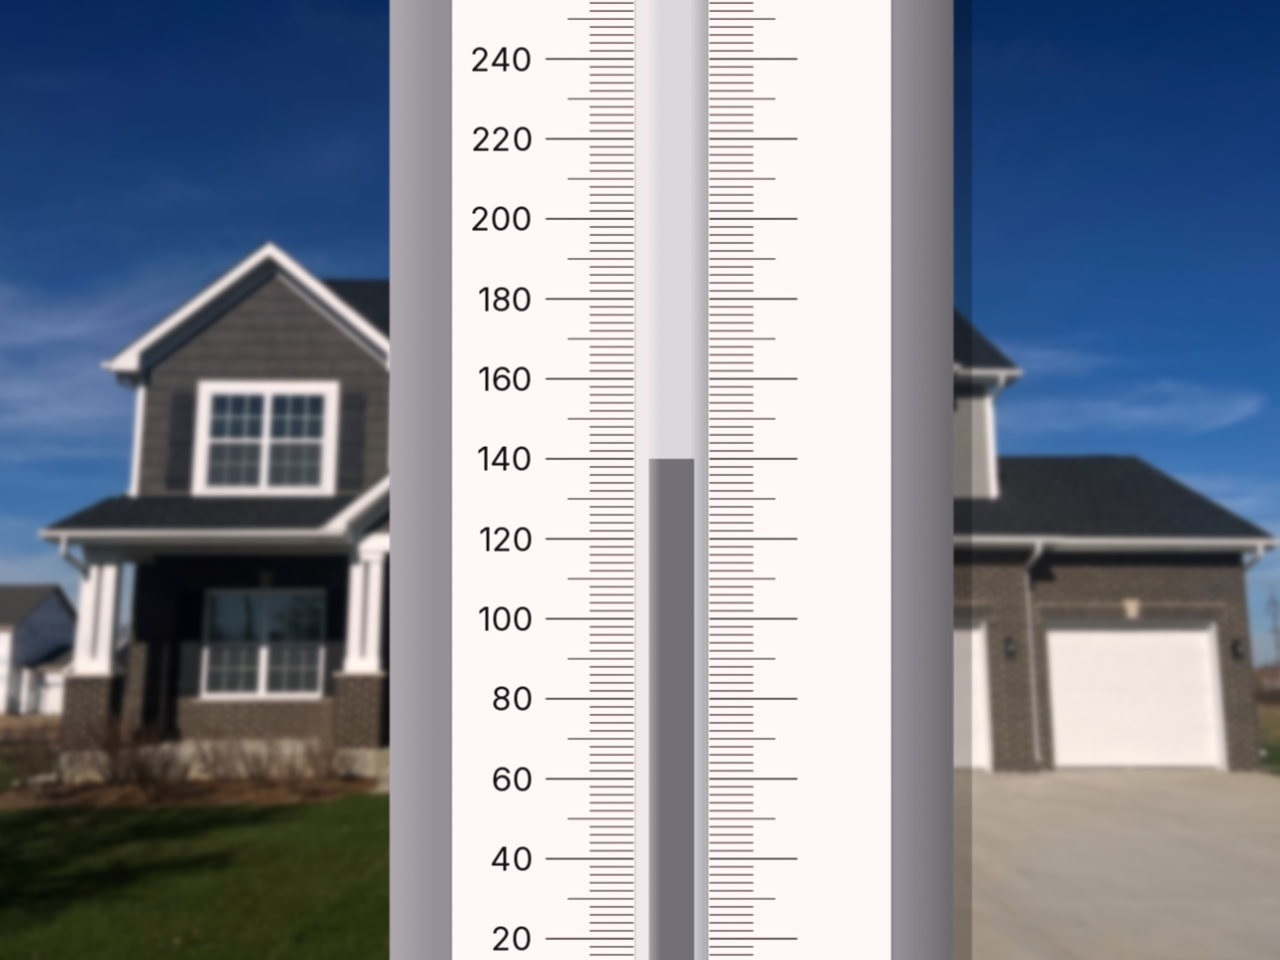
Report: 140 mmHg
